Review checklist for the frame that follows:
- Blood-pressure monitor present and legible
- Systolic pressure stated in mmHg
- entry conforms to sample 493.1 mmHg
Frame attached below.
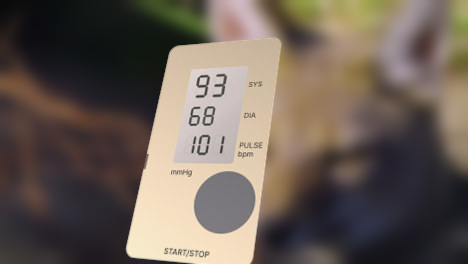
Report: 93 mmHg
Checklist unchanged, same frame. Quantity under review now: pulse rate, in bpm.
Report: 101 bpm
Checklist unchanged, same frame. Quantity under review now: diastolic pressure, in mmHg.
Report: 68 mmHg
